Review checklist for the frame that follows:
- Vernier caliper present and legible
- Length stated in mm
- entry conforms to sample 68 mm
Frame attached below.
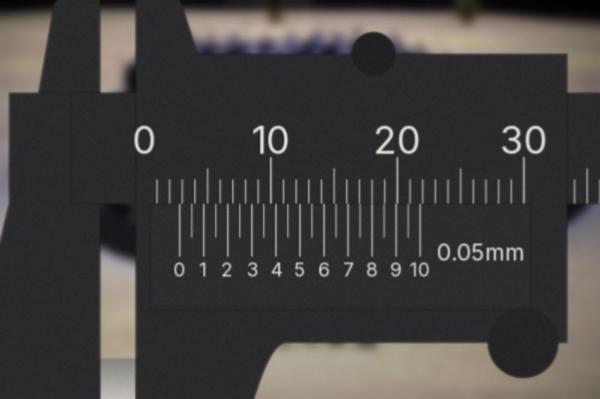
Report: 2.8 mm
